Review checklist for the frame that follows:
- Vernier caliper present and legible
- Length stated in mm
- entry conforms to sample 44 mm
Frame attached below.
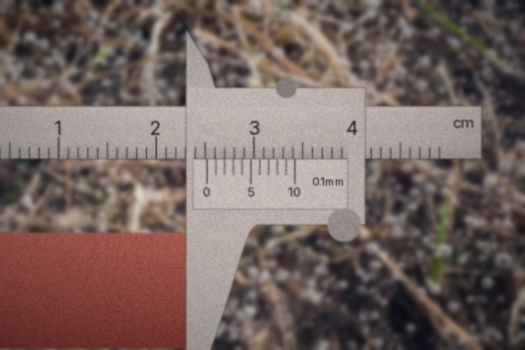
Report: 25.2 mm
